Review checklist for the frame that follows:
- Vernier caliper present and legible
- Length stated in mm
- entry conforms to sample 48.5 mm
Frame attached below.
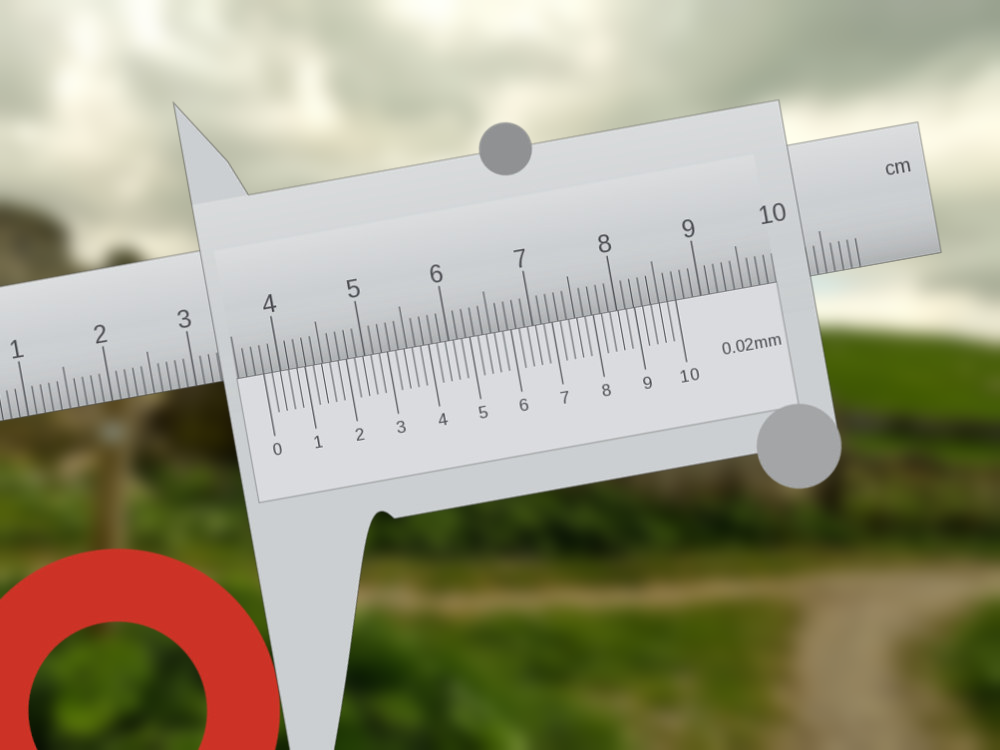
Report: 38.0 mm
